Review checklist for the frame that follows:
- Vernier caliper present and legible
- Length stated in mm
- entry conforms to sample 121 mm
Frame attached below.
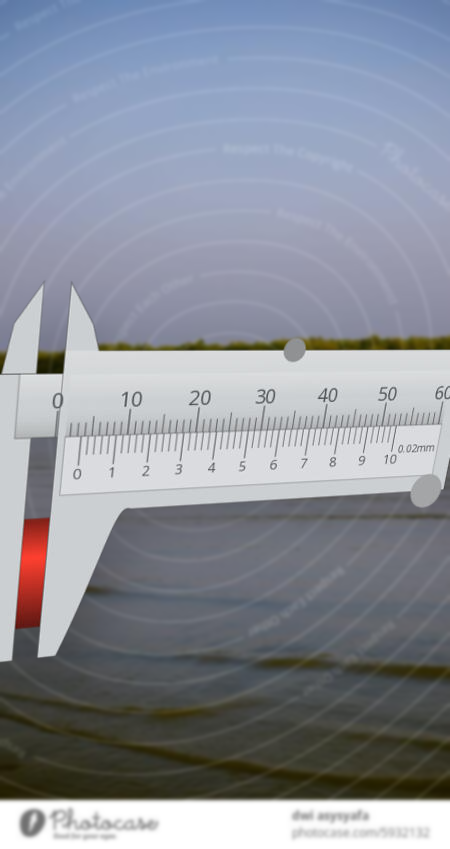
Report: 3.5 mm
